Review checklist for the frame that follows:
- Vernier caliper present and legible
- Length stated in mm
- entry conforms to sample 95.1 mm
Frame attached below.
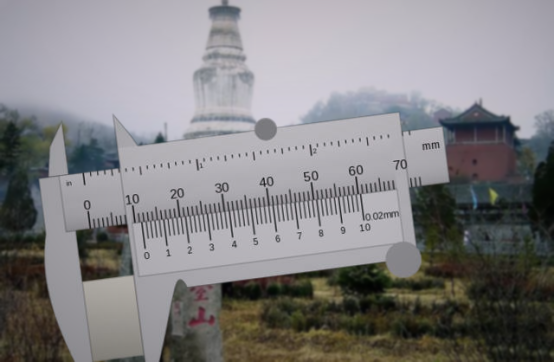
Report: 11.5 mm
